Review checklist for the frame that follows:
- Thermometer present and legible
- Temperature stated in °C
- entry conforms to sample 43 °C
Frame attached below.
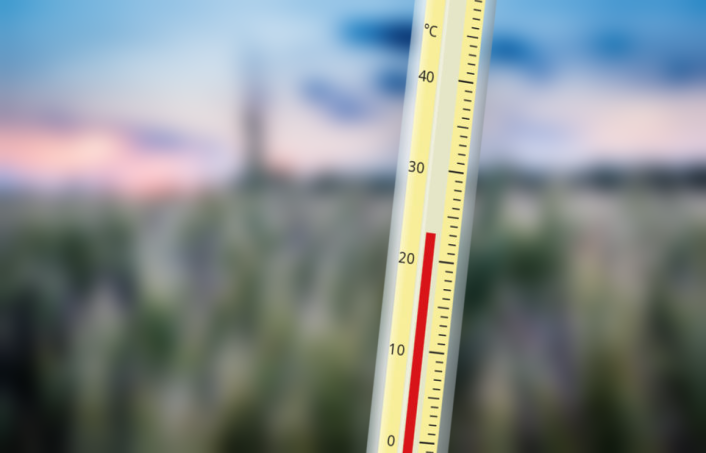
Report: 23 °C
